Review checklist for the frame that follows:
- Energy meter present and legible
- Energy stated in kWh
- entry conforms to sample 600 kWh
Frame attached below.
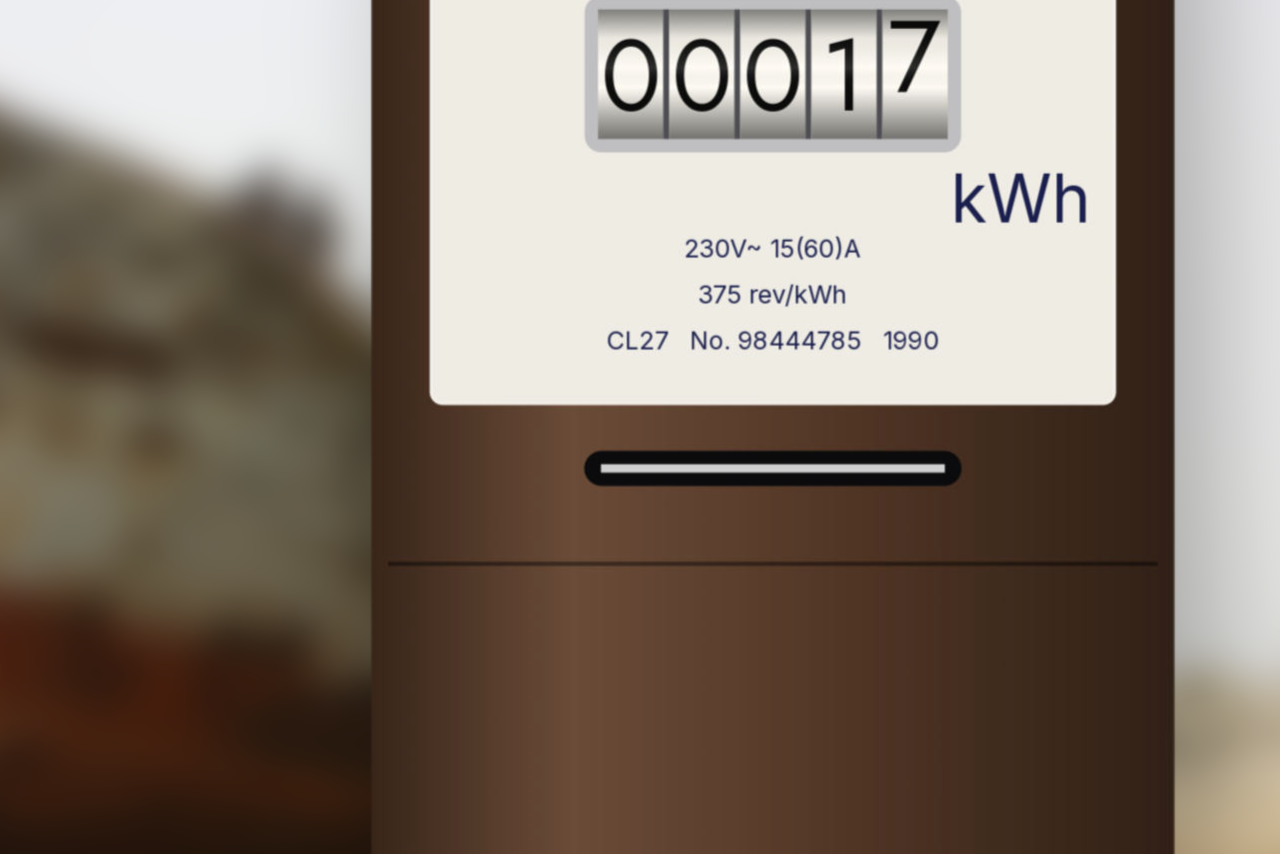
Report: 17 kWh
